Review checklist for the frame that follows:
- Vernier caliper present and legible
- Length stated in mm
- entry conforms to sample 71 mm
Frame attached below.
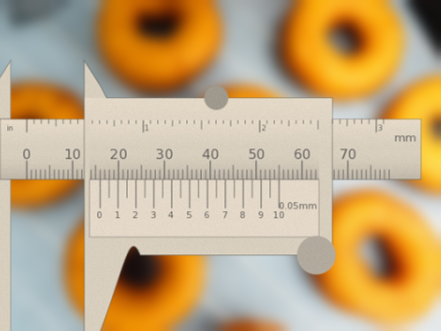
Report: 16.0 mm
